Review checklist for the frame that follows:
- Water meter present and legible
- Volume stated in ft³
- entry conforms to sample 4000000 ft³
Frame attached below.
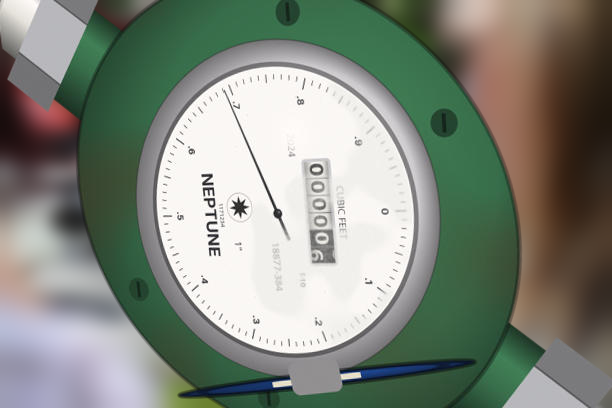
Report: 5.69 ft³
